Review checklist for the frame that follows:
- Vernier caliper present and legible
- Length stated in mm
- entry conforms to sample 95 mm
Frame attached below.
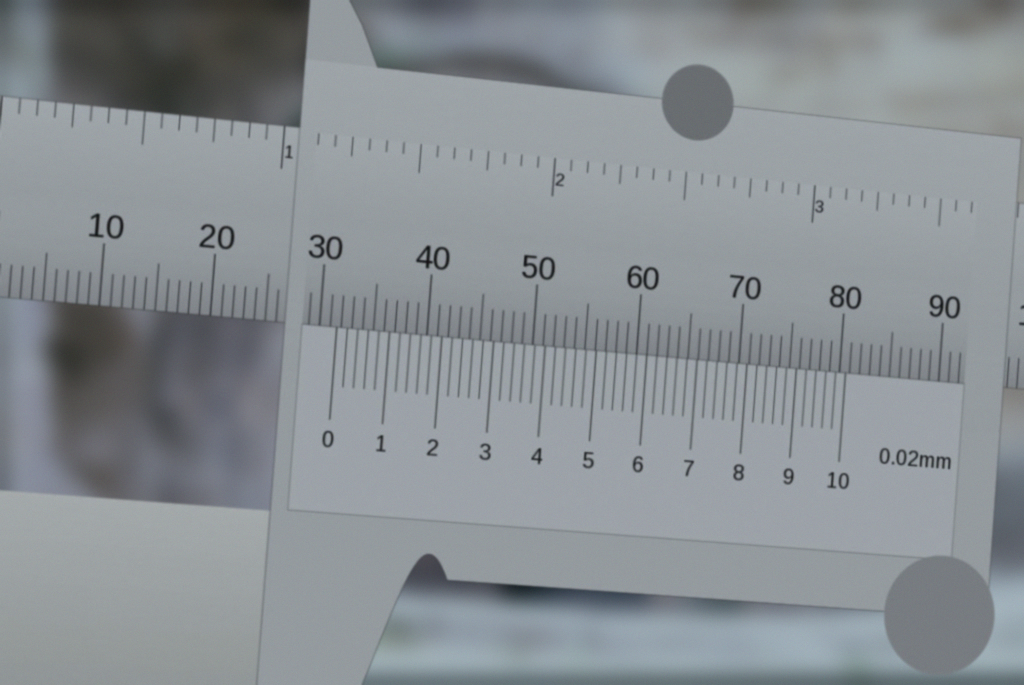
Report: 31.6 mm
